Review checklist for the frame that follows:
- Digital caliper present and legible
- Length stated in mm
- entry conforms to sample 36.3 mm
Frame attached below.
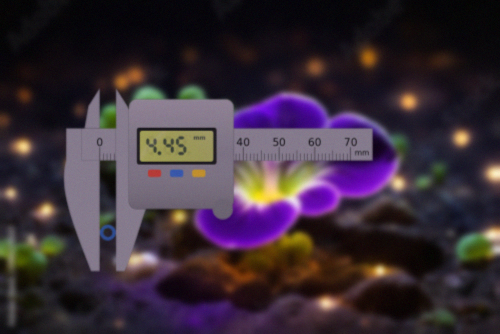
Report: 4.45 mm
